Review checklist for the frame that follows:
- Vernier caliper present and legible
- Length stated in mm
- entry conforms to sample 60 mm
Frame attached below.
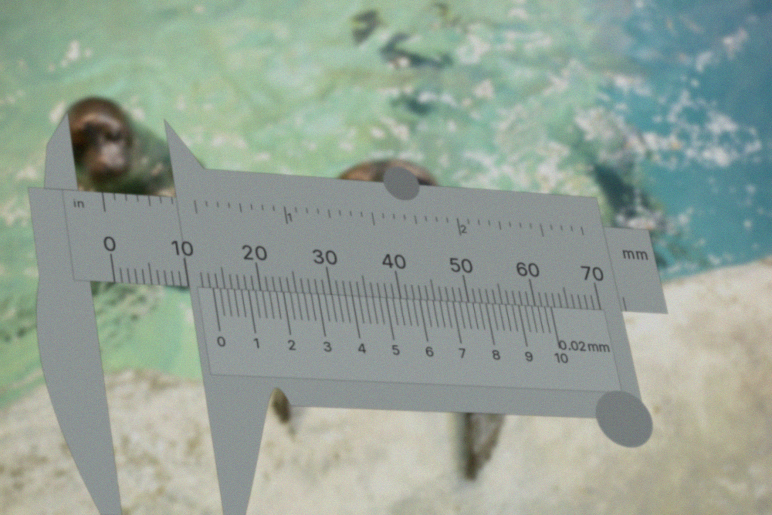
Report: 13.4 mm
